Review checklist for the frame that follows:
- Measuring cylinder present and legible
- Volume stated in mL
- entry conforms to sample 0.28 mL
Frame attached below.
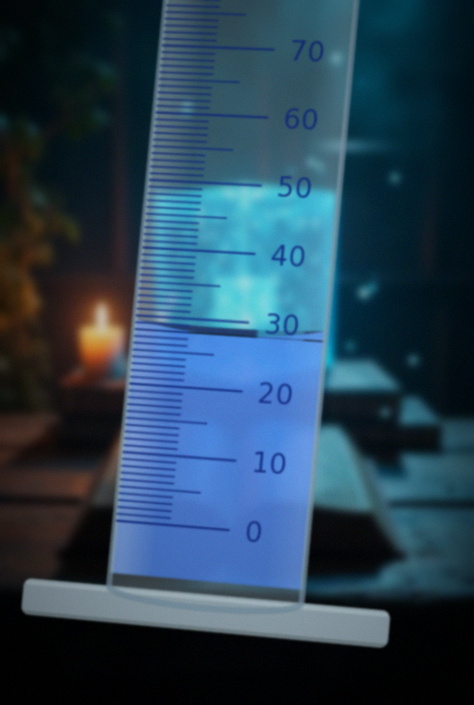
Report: 28 mL
